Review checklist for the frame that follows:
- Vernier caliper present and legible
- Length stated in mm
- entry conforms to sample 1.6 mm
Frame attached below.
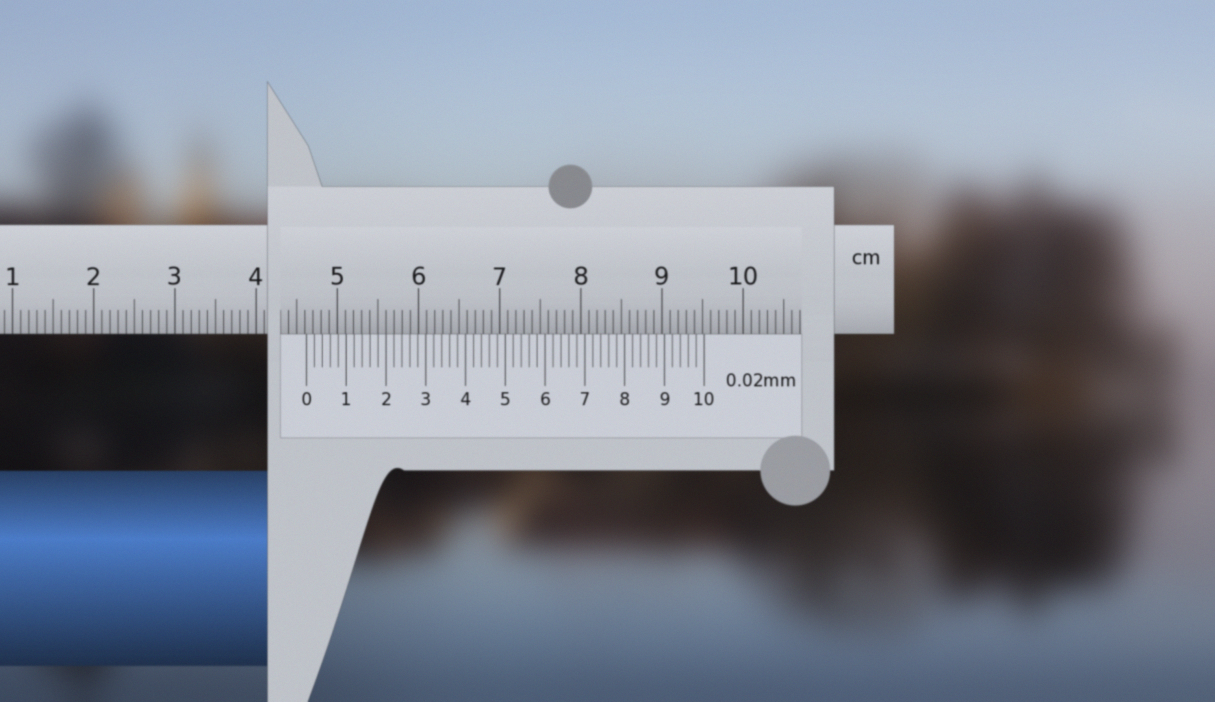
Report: 46.2 mm
